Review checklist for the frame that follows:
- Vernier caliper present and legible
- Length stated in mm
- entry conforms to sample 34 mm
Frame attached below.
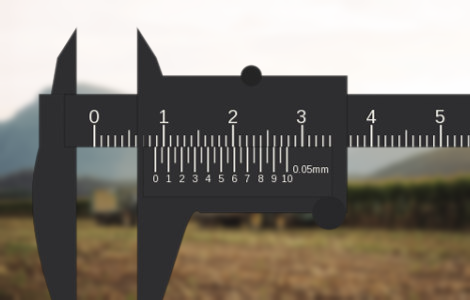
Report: 8.8 mm
